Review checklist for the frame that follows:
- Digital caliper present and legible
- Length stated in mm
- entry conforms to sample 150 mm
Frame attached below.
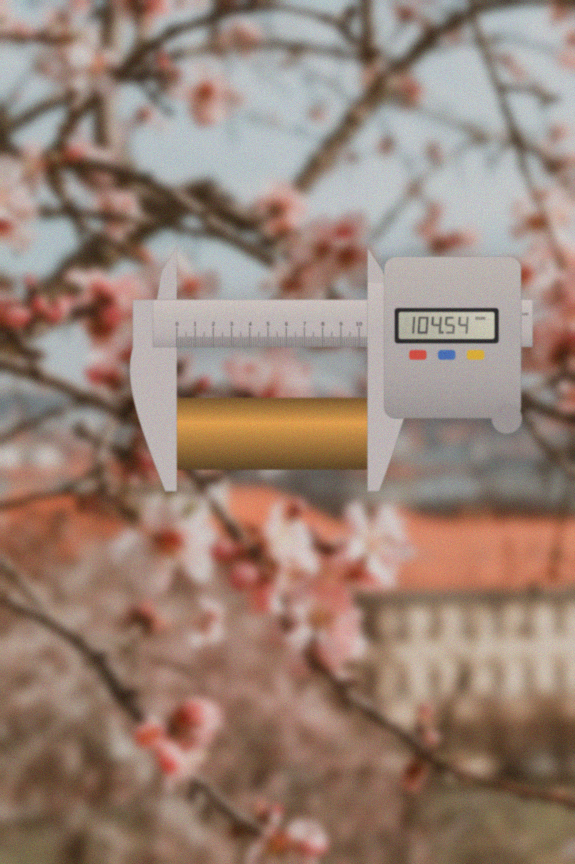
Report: 104.54 mm
